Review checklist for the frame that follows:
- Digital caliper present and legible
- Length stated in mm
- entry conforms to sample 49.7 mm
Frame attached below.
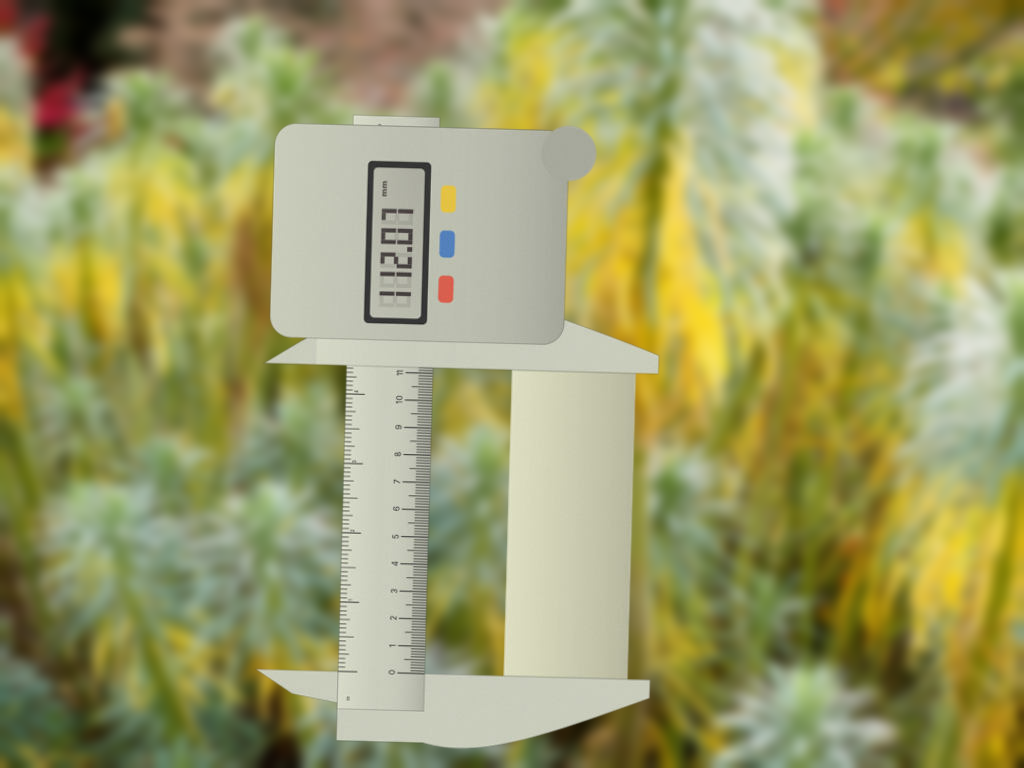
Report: 112.07 mm
